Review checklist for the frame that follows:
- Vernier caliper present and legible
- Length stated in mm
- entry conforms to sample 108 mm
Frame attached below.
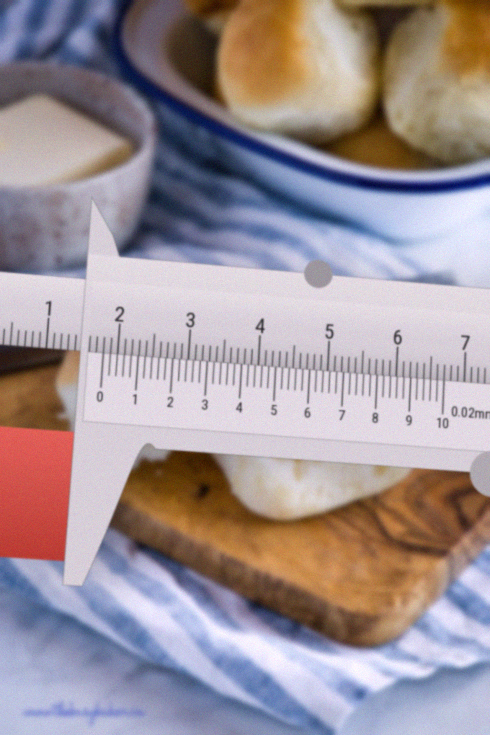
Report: 18.0 mm
